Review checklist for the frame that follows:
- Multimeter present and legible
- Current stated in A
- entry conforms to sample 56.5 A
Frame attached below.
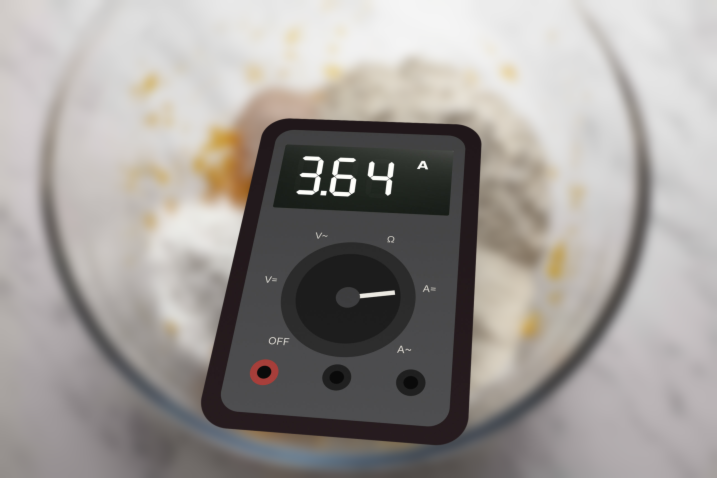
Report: 3.64 A
